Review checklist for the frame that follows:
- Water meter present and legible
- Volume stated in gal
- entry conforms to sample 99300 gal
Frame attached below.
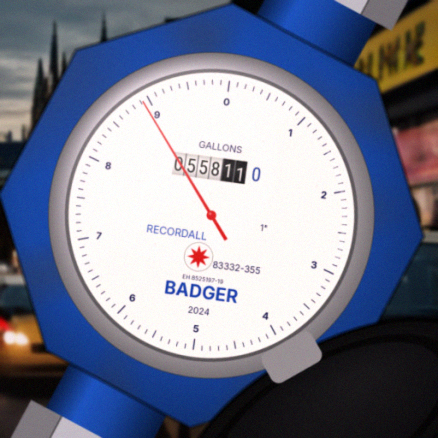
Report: 558108.9 gal
